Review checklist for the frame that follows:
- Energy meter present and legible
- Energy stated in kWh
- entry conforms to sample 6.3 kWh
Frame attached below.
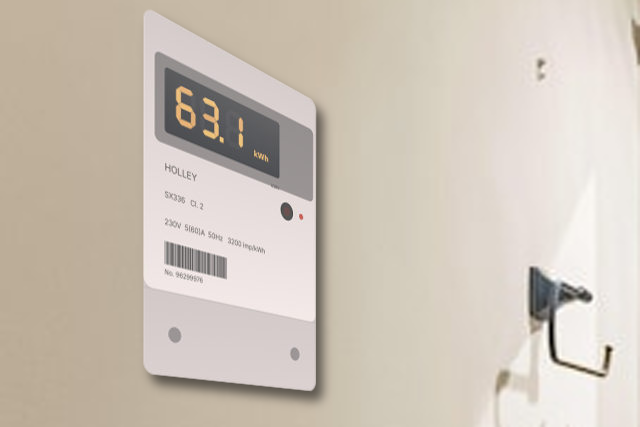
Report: 63.1 kWh
